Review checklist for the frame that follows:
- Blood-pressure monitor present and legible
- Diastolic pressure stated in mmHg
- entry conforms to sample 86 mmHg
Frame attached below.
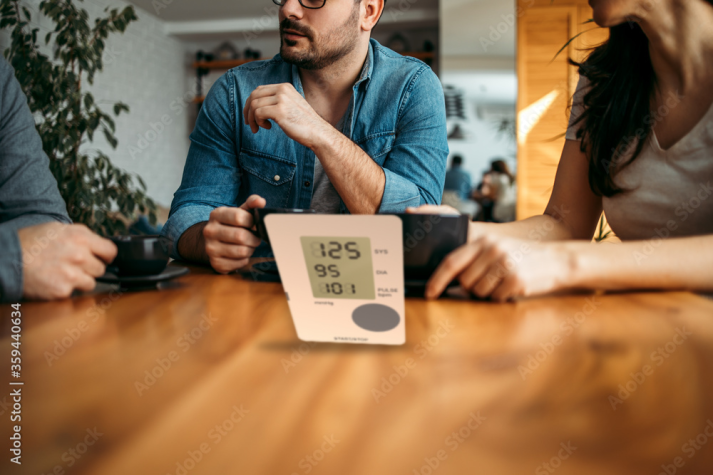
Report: 95 mmHg
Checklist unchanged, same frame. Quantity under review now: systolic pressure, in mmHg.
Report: 125 mmHg
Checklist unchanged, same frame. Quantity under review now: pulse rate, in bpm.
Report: 101 bpm
